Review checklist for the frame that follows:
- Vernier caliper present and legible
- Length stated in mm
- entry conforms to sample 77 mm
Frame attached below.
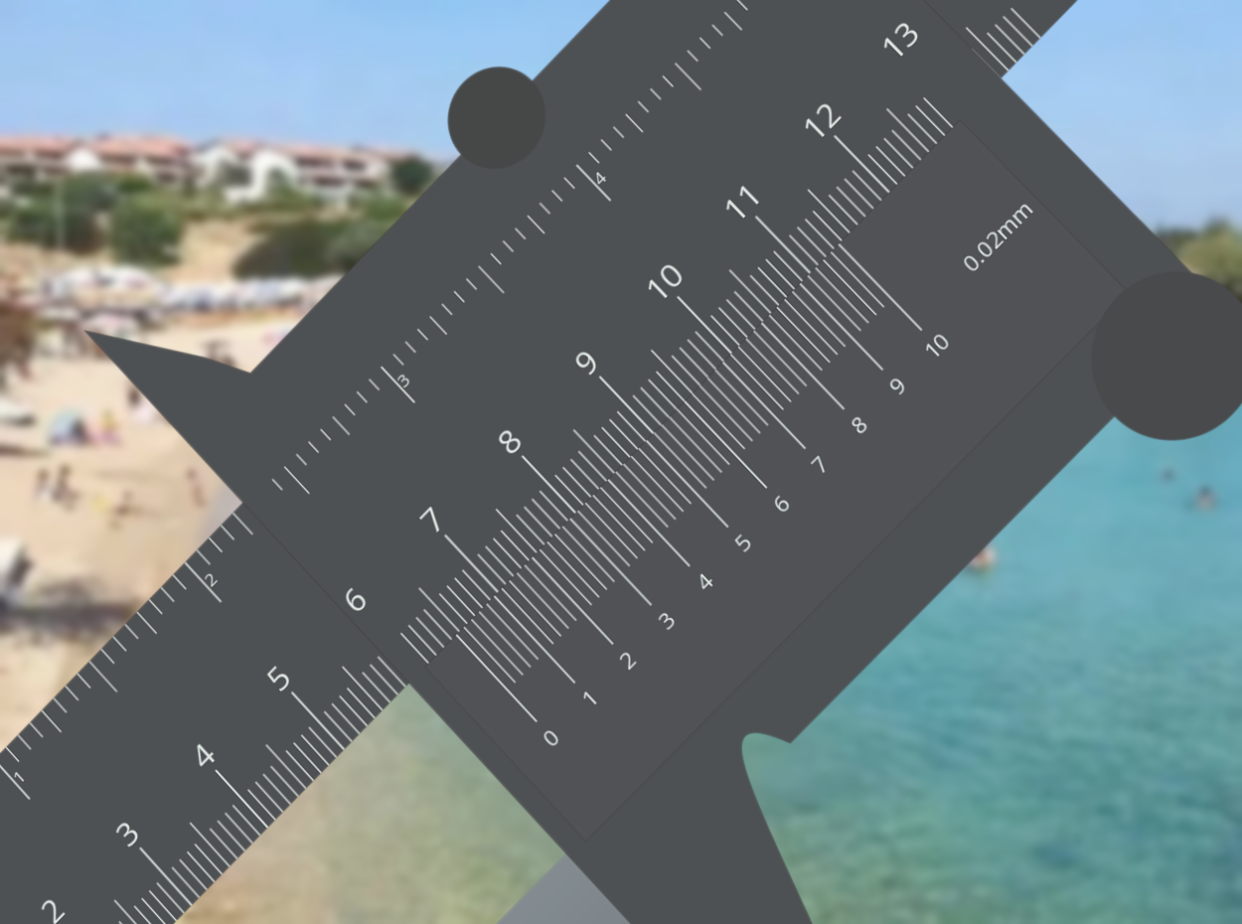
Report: 64.6 mm
